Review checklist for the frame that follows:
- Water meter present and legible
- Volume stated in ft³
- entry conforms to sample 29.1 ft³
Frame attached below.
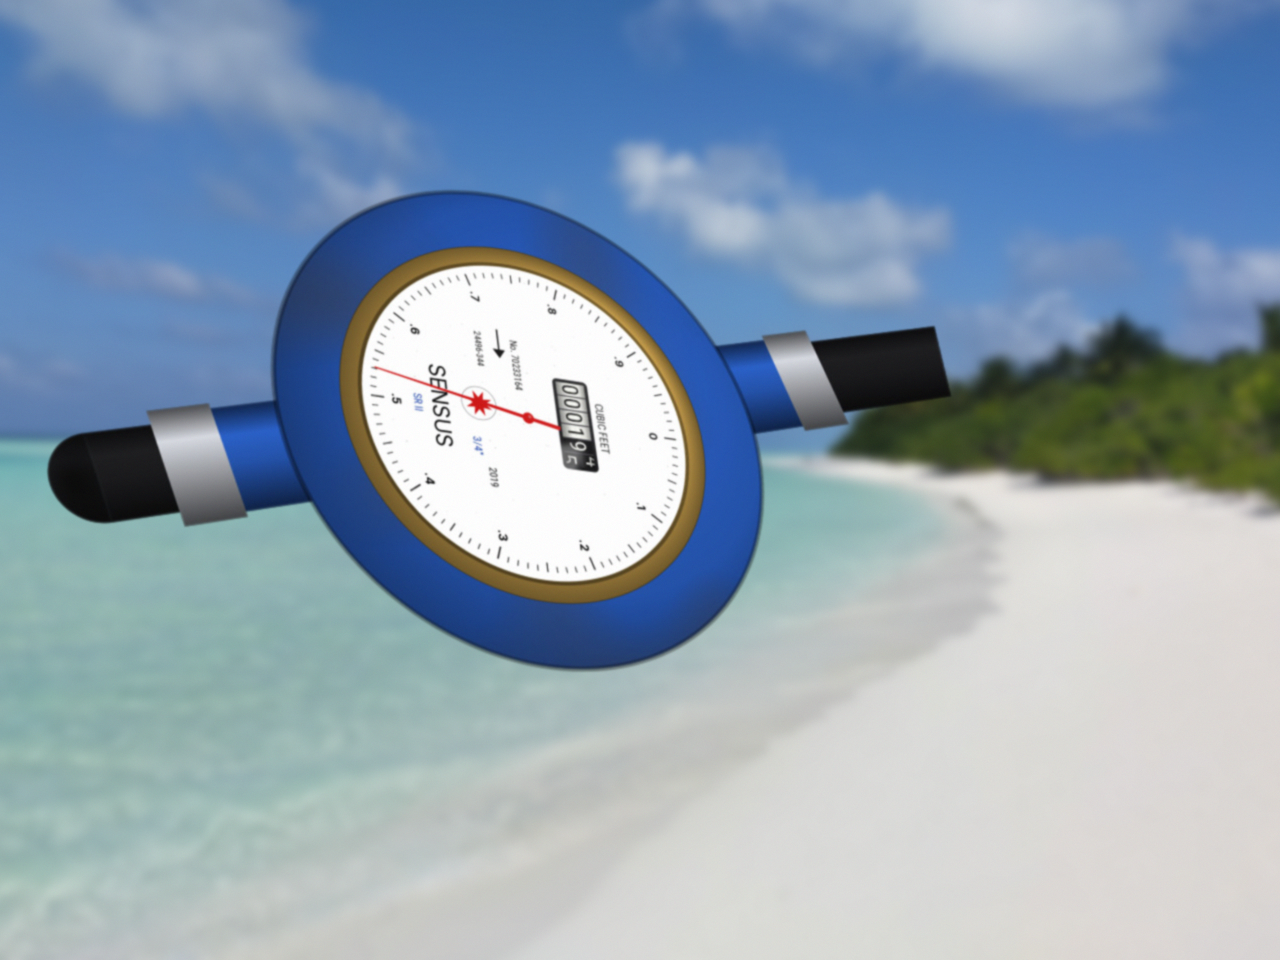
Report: 194.53 ft³
